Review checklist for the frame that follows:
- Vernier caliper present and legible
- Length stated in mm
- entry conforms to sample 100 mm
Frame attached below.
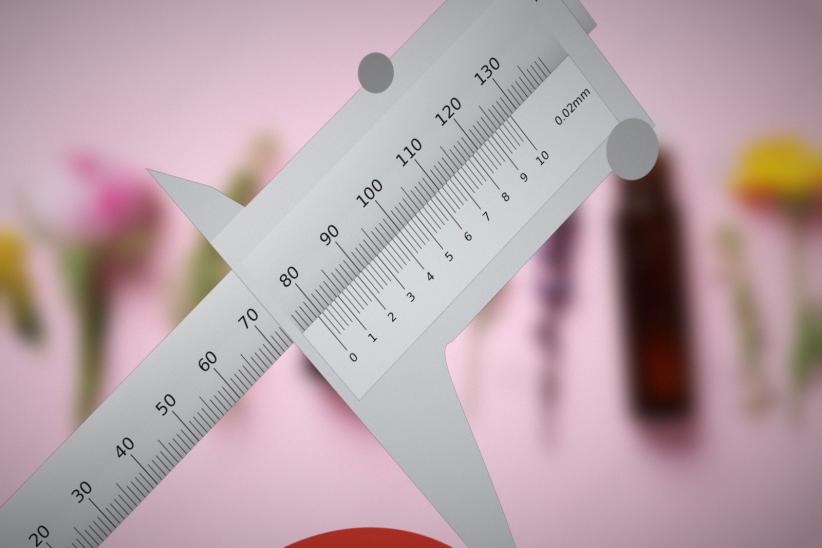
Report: 79.4 mm
